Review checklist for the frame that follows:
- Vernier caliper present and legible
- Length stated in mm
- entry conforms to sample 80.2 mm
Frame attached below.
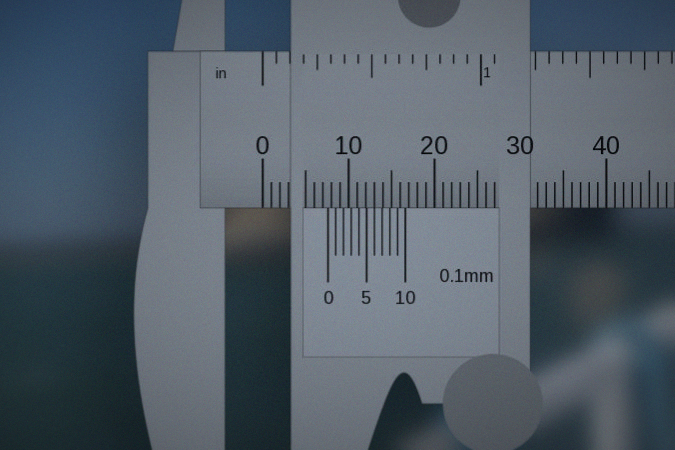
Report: 7.6 mm
